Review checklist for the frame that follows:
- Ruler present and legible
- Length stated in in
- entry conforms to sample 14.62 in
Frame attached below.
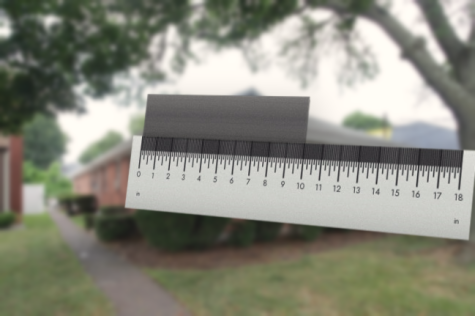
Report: 10 in
